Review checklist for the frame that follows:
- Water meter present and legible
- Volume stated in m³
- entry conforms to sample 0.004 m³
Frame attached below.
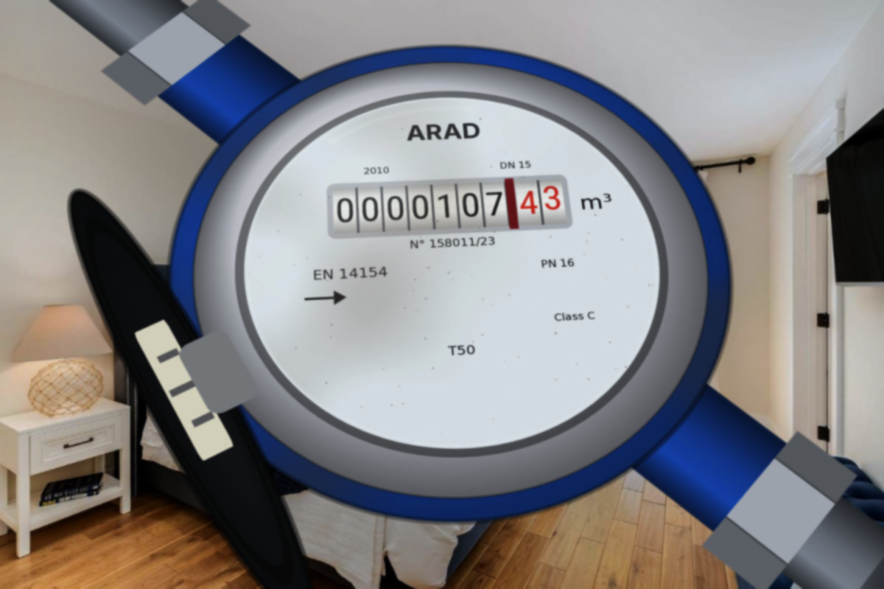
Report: 107.43 m³
